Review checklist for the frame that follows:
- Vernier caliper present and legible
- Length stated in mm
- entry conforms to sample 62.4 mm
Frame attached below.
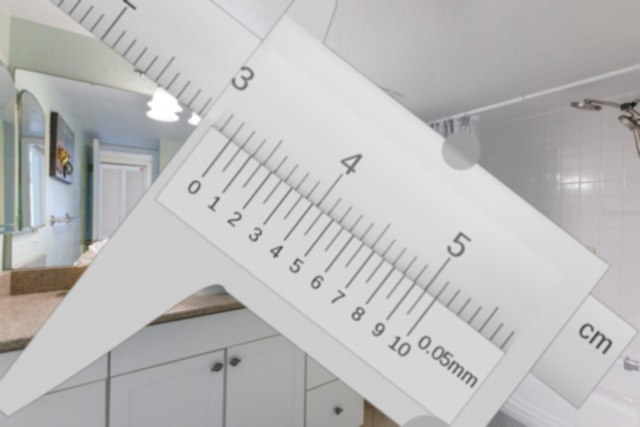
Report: 32.0 mm
